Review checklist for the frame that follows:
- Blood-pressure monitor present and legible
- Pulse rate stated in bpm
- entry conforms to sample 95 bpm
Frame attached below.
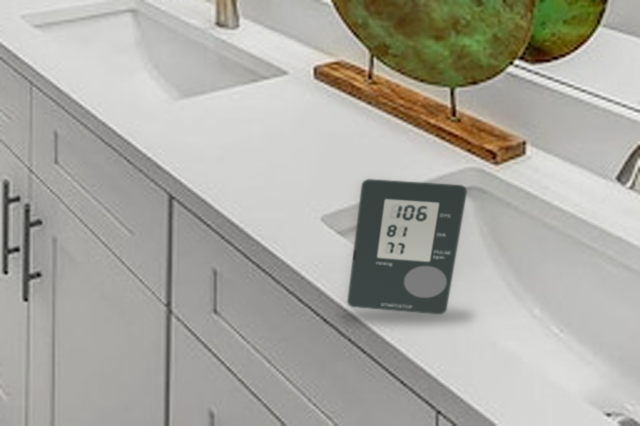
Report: 77 bpm
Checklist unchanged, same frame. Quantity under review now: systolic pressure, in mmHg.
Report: 106 mmHg
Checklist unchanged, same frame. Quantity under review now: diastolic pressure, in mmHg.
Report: 81 mmHg
